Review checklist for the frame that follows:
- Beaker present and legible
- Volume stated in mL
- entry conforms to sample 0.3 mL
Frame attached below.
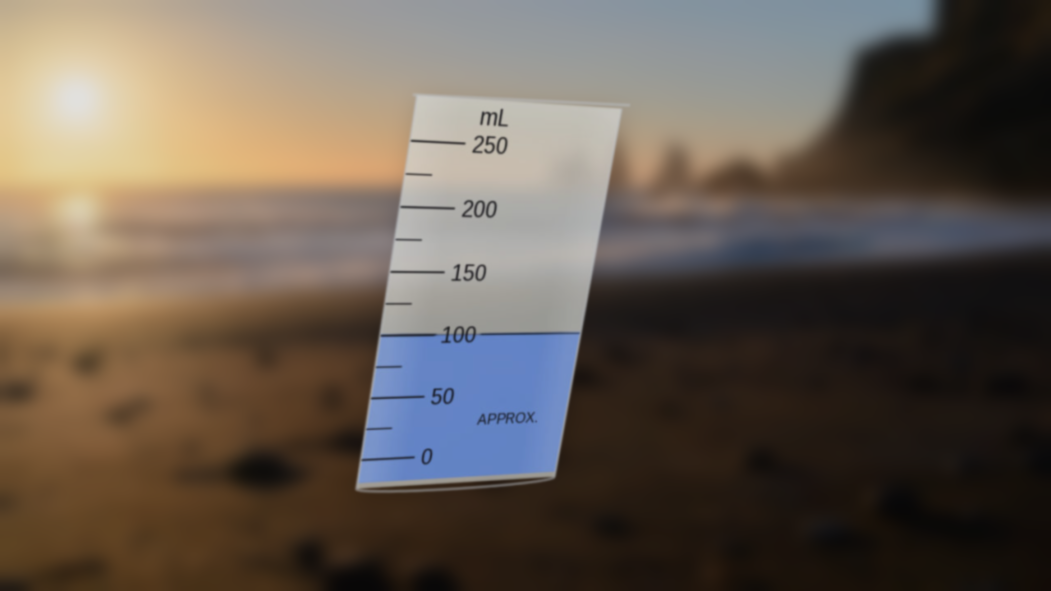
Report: 100 mL
